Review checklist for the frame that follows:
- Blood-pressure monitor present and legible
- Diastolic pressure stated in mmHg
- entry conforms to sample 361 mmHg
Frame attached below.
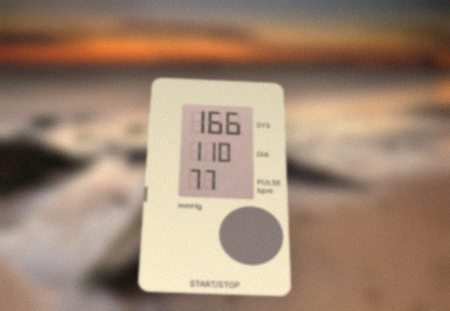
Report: 110 mmHg
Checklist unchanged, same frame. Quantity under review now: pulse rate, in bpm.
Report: 77 bpm
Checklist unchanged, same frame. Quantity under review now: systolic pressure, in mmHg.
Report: 166 mmHg
